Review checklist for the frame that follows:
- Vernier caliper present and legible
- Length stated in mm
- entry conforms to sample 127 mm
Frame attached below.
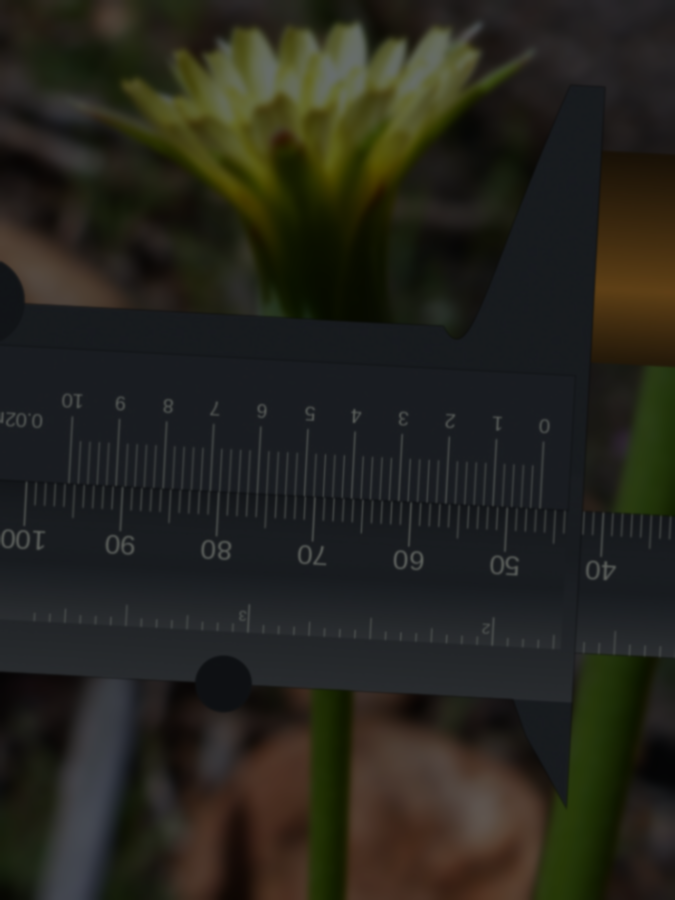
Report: 46.6 mm
